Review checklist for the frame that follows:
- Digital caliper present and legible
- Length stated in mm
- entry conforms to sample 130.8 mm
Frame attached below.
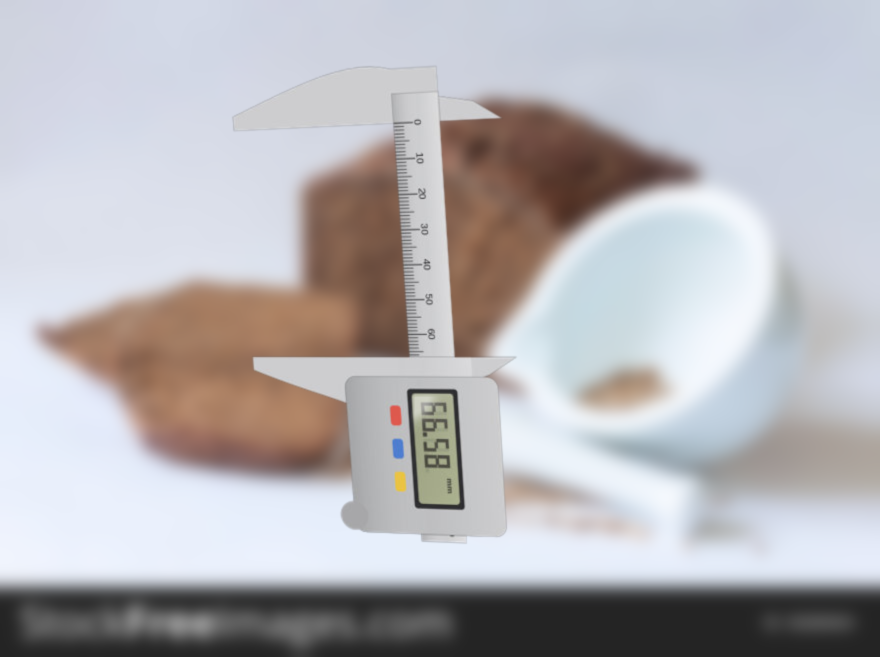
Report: 66.58 mm
